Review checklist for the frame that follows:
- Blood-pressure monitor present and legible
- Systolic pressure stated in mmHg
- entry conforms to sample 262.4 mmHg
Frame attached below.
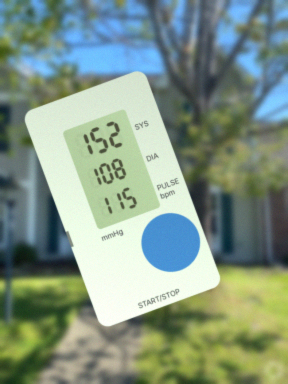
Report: 152 mmHg
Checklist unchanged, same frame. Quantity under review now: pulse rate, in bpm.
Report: 115 bpm
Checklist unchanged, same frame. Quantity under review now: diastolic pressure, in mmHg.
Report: 108 mmHg
